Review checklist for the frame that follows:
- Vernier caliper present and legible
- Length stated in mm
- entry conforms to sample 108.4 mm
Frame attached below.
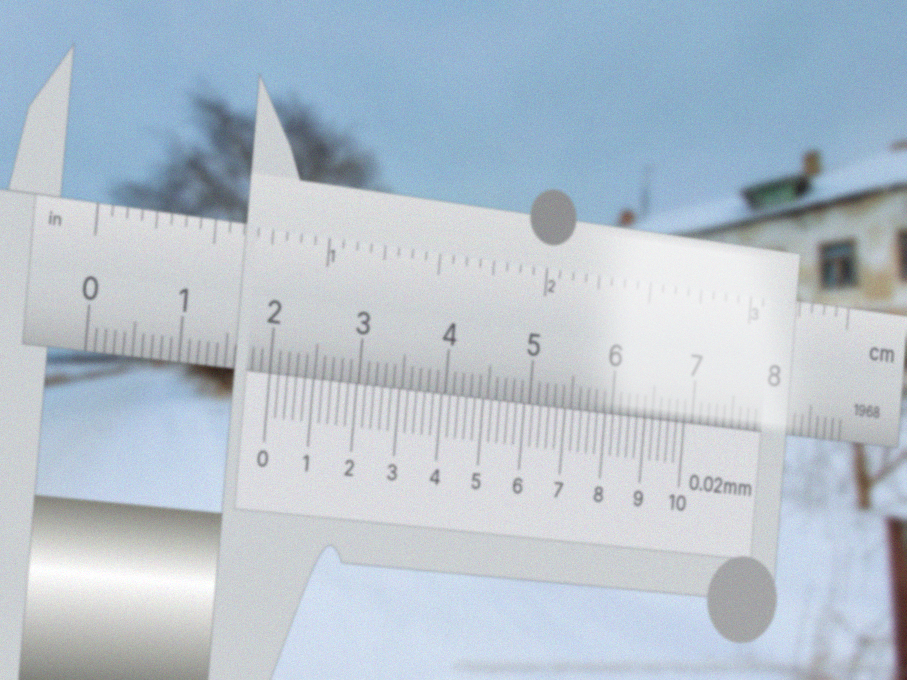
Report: 20.0 mm
